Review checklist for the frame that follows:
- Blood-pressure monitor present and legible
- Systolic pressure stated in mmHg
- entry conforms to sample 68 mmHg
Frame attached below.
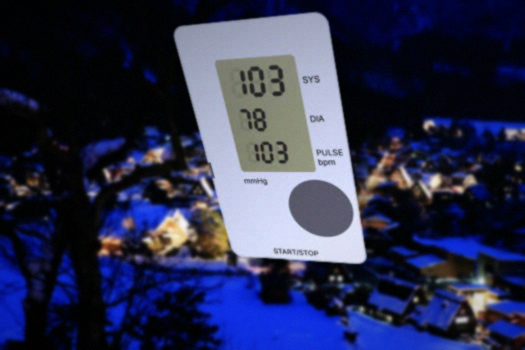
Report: 103 mmHg
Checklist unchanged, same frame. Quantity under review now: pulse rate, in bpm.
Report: 103 bpm
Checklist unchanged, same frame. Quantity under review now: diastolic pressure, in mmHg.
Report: 78 mmHg
